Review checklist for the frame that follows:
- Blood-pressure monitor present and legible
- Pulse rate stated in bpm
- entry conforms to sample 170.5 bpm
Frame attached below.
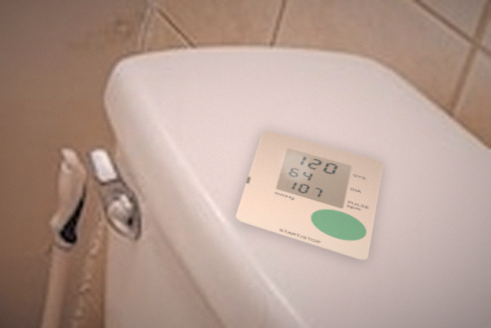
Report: 107 bpm
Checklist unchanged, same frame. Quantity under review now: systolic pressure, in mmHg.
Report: 120 mmHg
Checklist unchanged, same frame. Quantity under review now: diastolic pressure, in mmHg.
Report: 64 mmHg
